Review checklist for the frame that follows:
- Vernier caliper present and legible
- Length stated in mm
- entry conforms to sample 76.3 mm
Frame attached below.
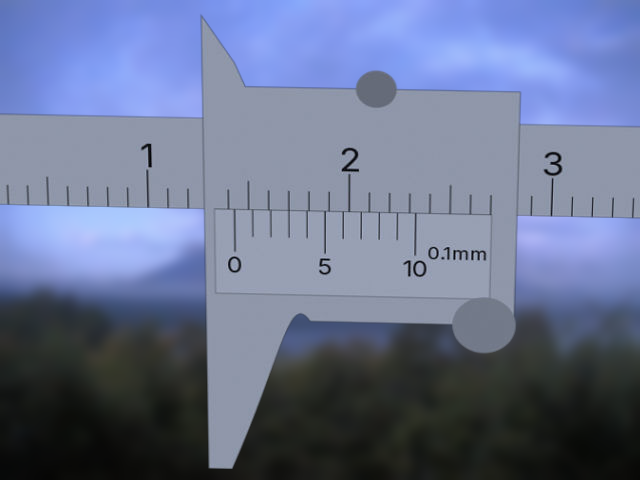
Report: 14.3 mm
